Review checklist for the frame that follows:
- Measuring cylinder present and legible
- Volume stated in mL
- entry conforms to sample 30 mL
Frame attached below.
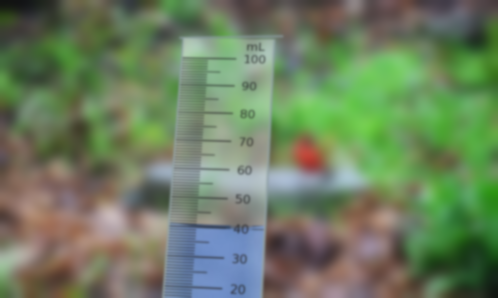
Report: 40 mL
